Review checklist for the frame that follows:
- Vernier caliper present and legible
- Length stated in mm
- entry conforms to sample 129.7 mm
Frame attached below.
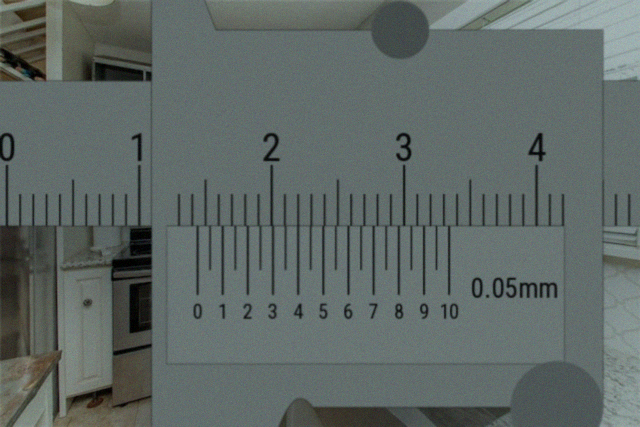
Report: 14.4 mm
